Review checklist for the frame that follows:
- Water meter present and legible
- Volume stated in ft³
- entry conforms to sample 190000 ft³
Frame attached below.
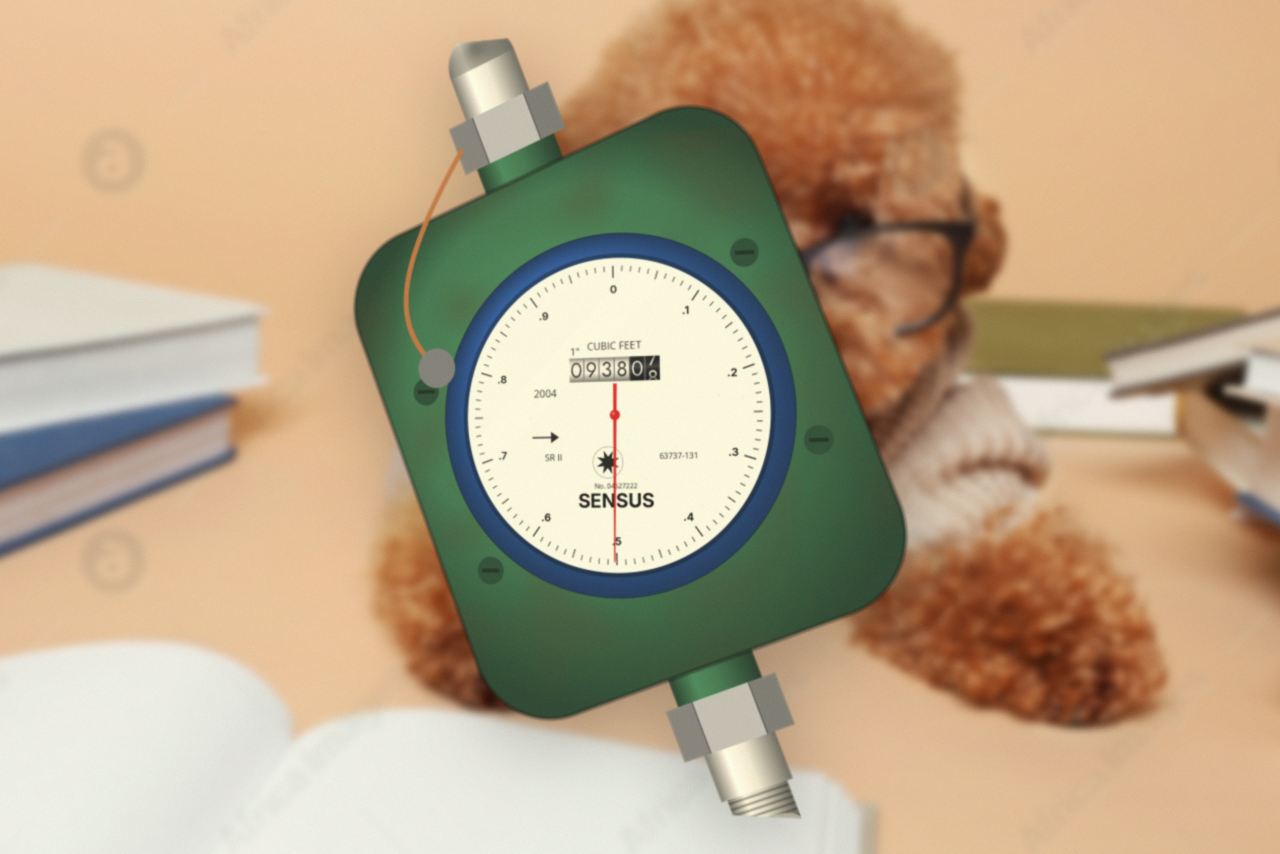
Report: 93807.50 ft³
